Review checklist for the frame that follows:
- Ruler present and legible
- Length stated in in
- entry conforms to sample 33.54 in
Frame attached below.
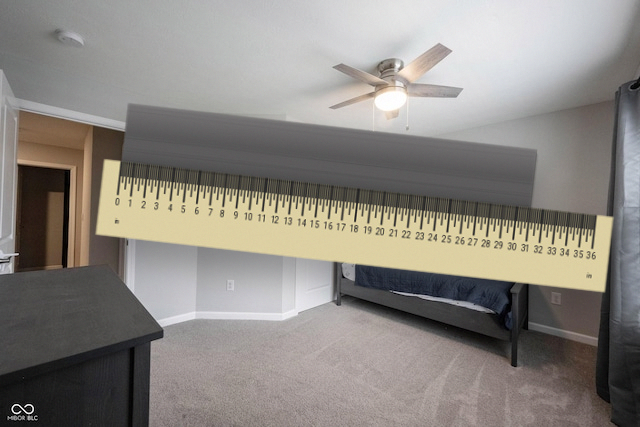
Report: 31 in
